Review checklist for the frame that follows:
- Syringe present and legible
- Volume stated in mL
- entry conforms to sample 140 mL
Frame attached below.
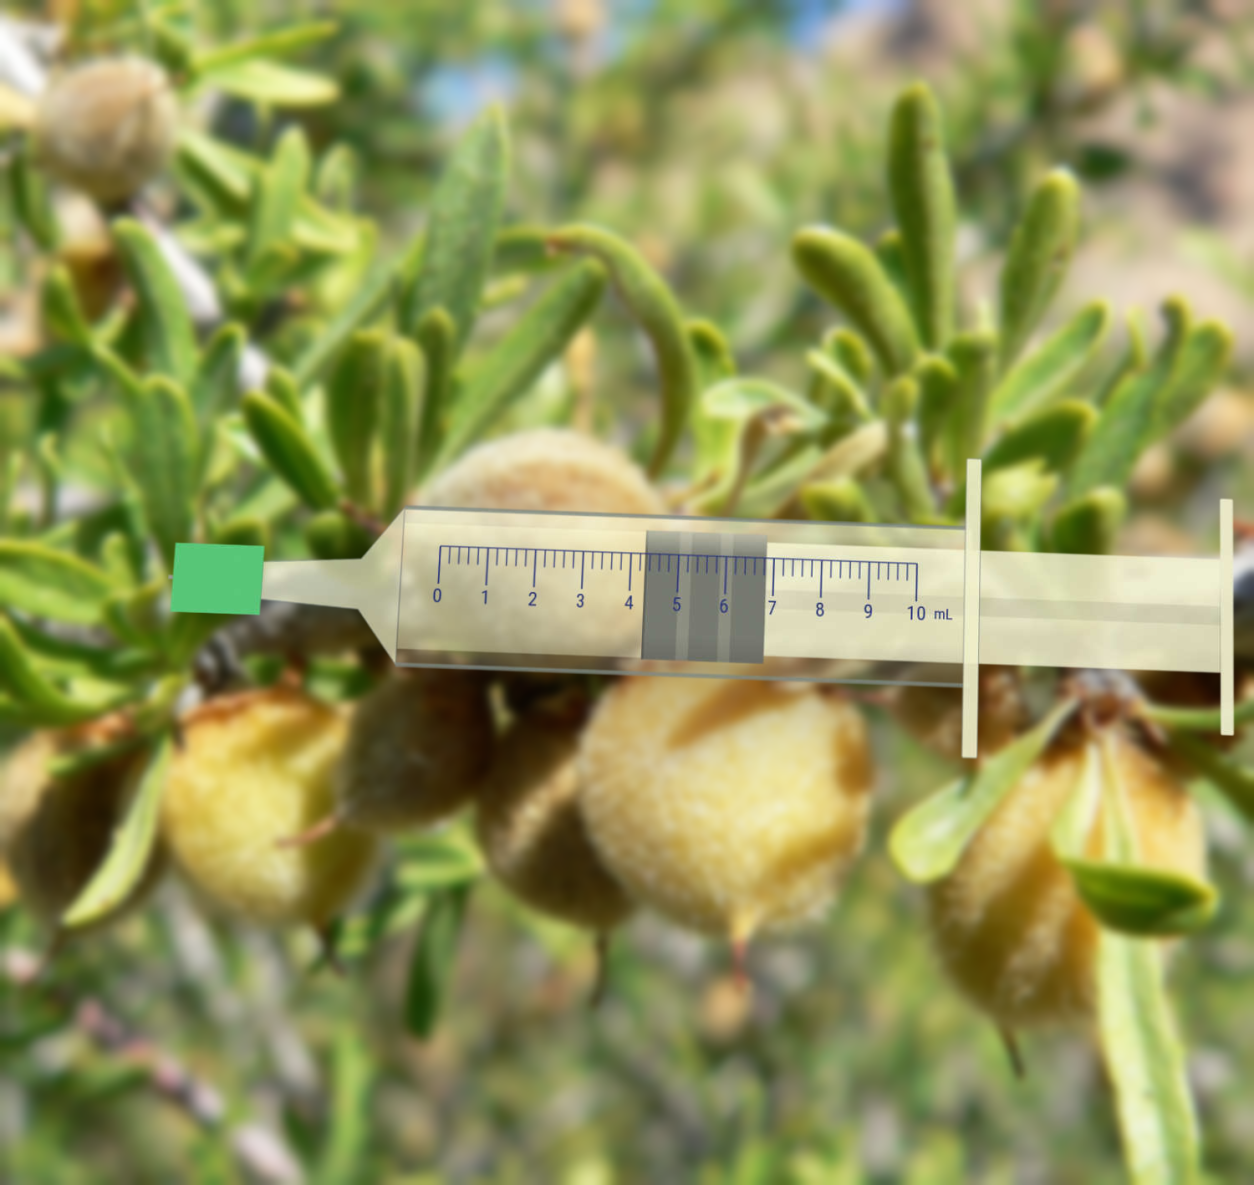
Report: 4.3 mL
